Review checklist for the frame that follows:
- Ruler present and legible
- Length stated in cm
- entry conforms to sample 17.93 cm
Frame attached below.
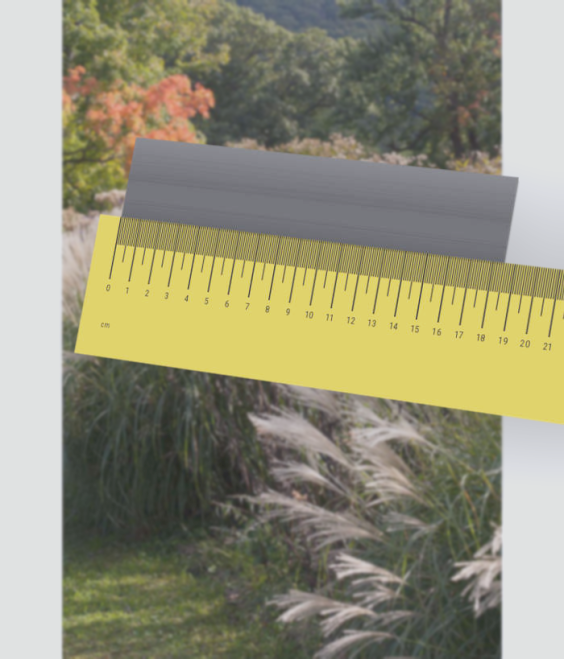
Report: 18.5 cm
